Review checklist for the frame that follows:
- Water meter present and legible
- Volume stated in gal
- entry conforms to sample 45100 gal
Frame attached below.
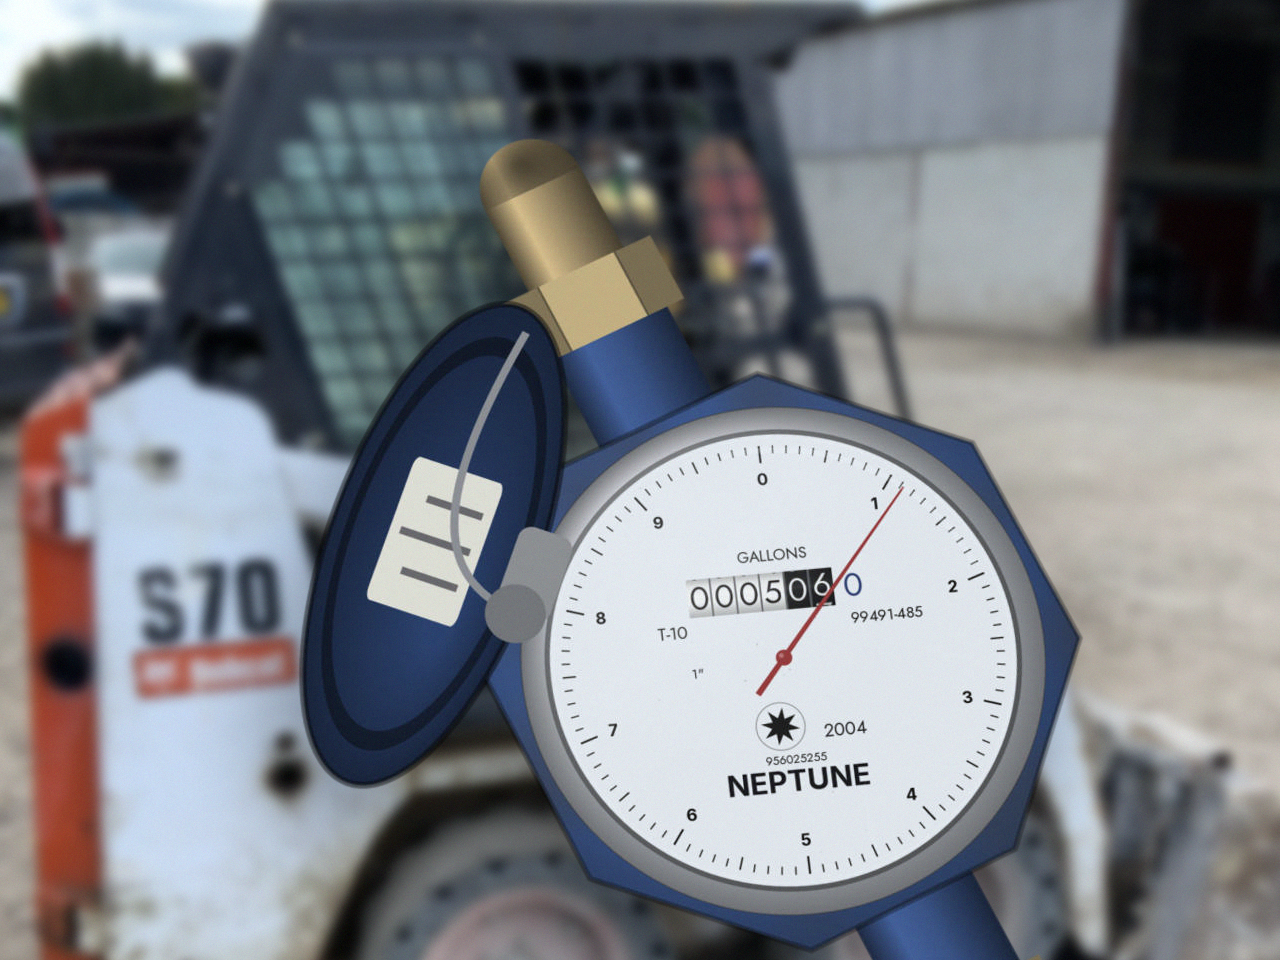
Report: 5061.1 gal
